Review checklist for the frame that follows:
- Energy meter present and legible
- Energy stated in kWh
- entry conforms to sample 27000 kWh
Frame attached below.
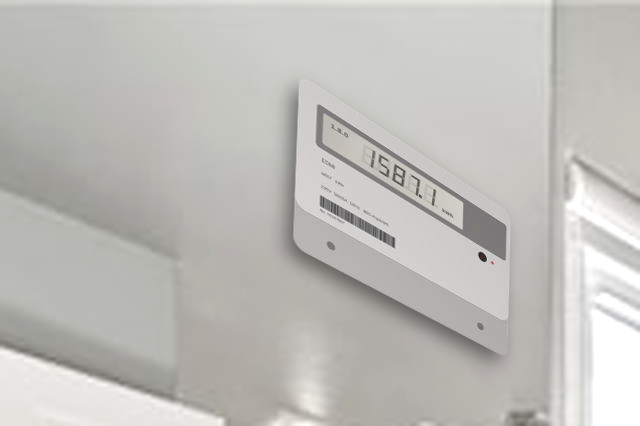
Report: 1587.1 kWh
